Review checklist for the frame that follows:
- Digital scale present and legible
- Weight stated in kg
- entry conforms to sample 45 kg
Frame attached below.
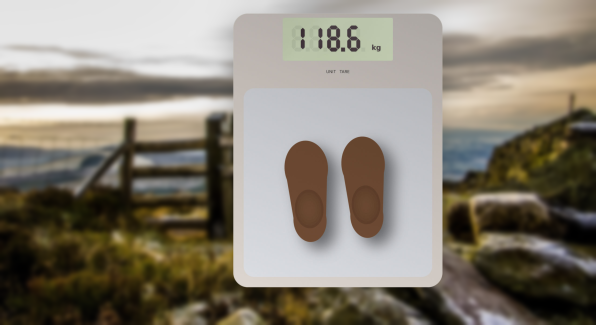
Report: 118.6 kg
